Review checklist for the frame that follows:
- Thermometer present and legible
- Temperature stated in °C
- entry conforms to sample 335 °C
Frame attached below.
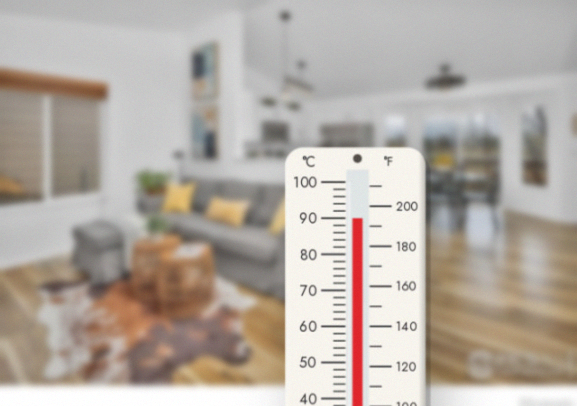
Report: 90 °C
